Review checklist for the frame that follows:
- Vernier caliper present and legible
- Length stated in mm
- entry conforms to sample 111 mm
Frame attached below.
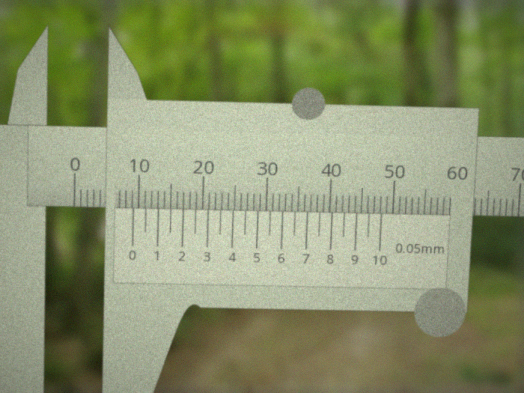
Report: 9.2 mm
